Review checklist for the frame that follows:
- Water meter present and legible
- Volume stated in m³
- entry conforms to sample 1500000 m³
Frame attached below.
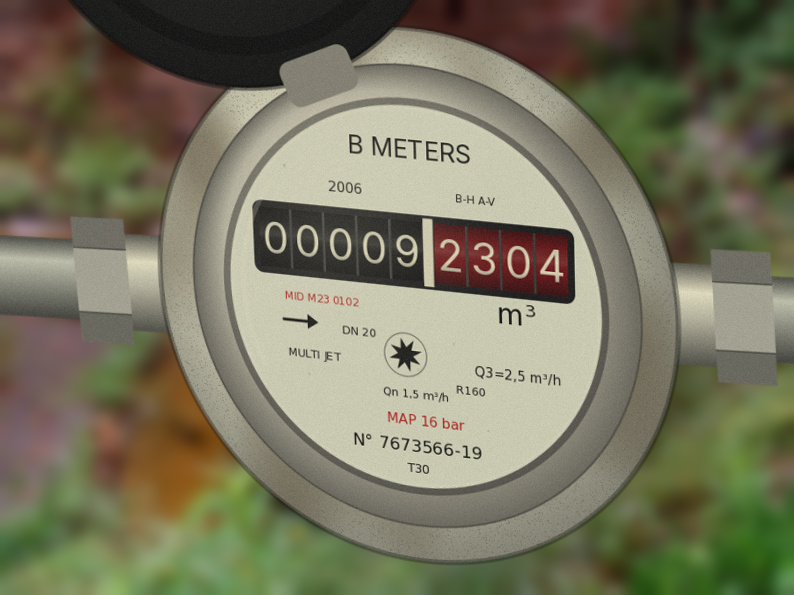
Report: 9.2304 m³
